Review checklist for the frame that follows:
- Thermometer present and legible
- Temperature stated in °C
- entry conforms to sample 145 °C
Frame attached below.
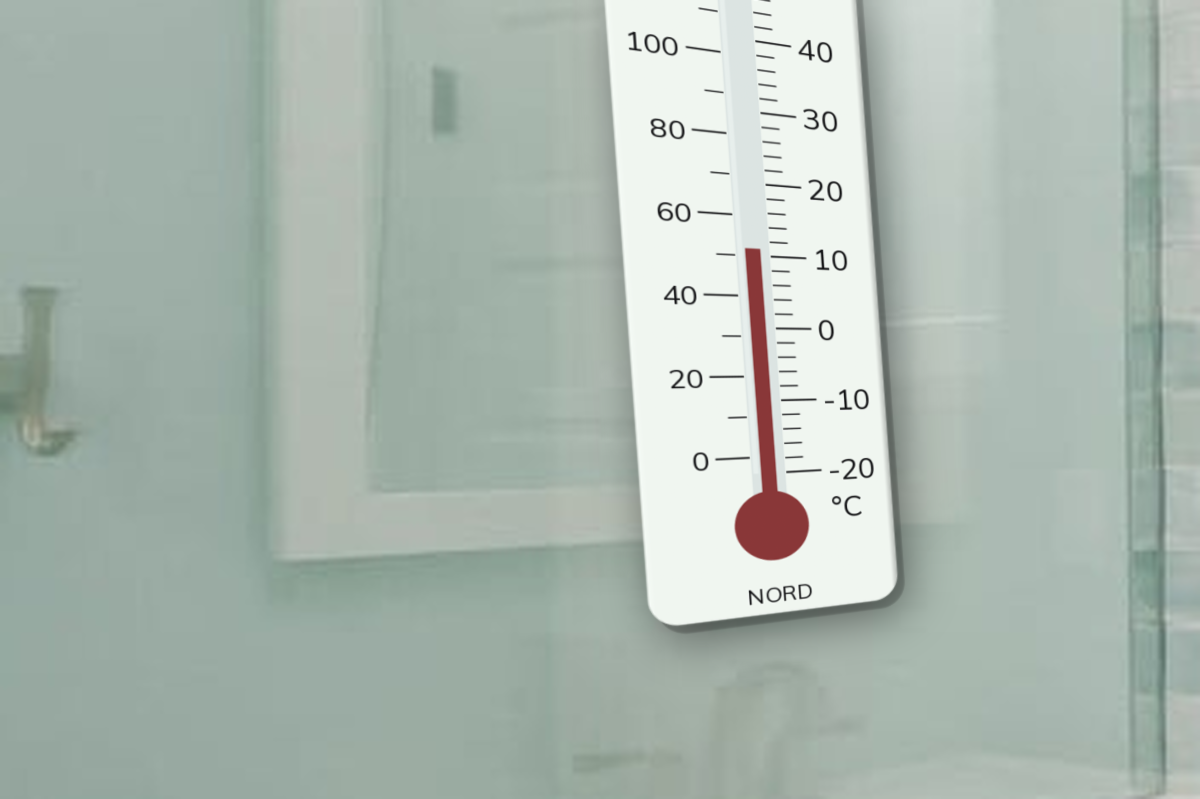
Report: 11 °C
